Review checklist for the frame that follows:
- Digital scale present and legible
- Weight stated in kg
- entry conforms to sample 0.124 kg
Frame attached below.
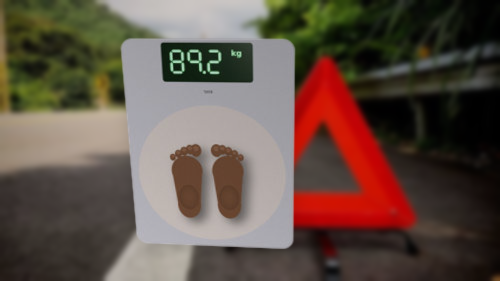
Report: 89.2 kg
